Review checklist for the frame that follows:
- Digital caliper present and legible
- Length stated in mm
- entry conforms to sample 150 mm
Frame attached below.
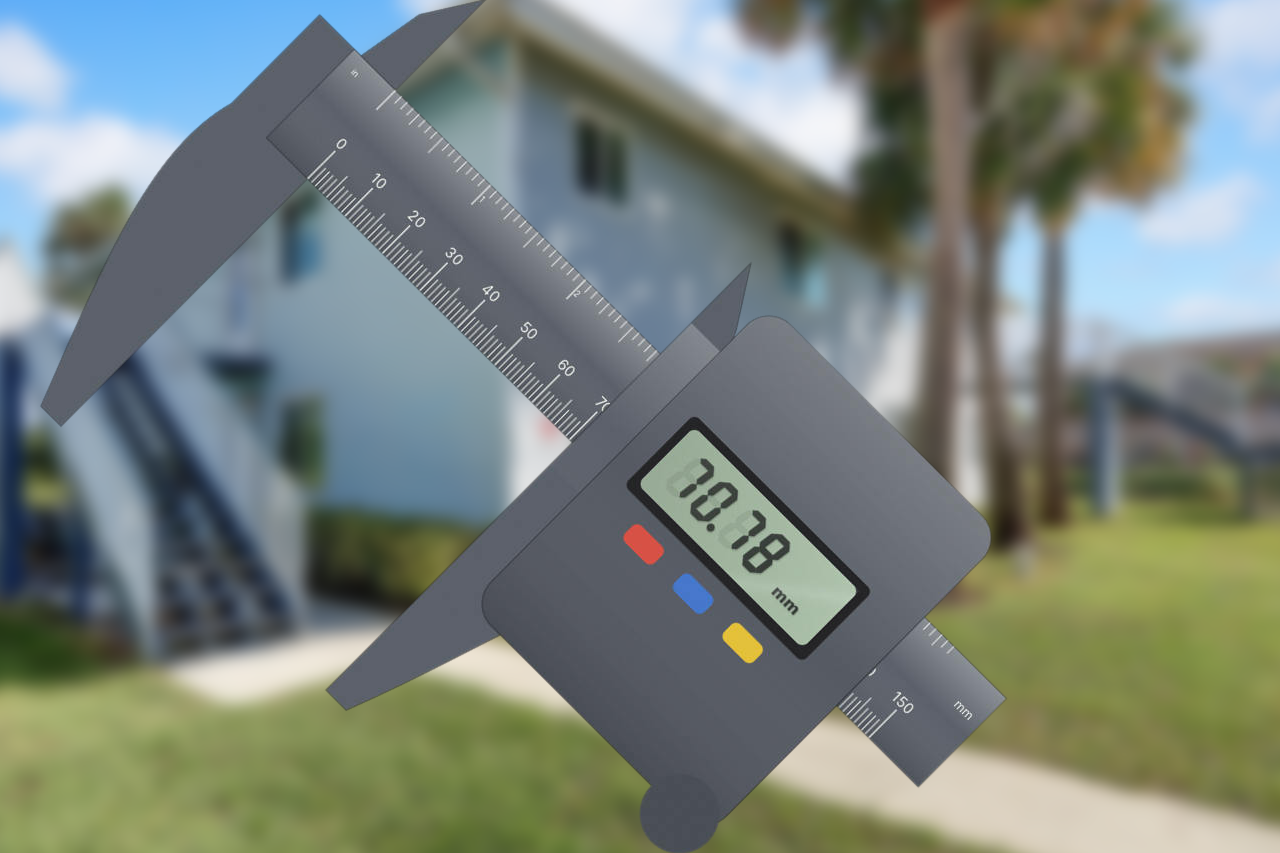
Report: 70.78 mm
